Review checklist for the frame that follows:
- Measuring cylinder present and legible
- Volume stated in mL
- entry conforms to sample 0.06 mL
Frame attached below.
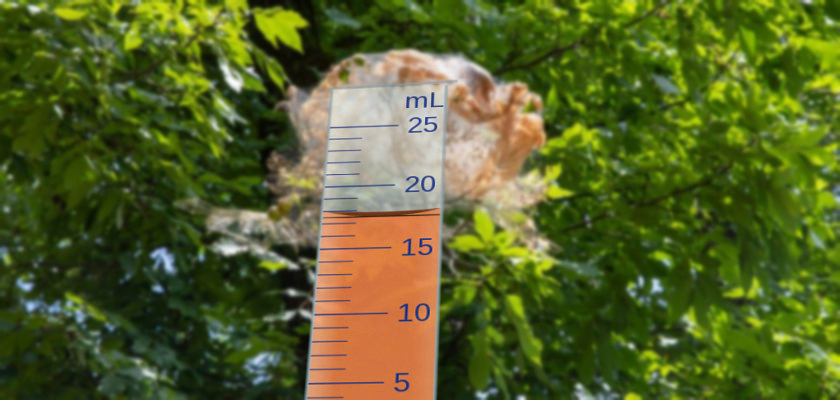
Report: 17.5 mL
